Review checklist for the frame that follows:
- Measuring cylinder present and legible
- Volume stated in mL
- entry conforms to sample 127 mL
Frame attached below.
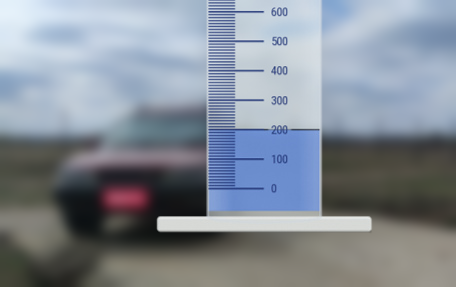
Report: 200 mL
